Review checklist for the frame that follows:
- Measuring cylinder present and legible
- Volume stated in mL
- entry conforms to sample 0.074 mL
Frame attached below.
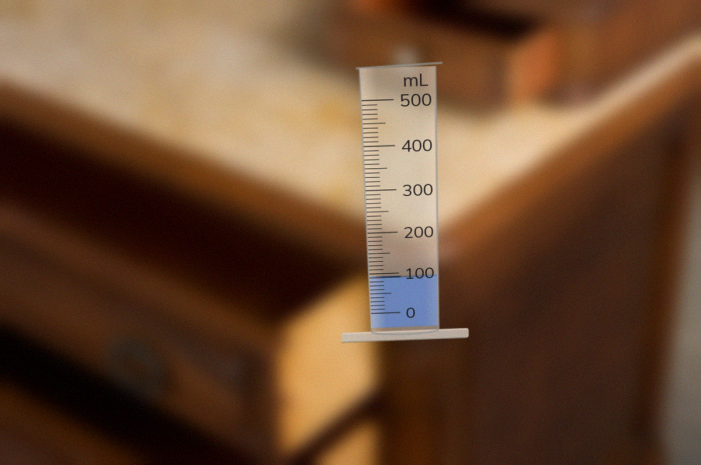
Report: 90 mL
